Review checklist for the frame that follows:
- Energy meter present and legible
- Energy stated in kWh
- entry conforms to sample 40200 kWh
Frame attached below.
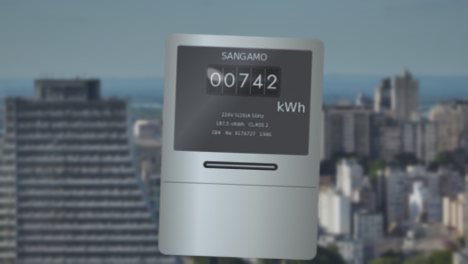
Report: 742 kWh
